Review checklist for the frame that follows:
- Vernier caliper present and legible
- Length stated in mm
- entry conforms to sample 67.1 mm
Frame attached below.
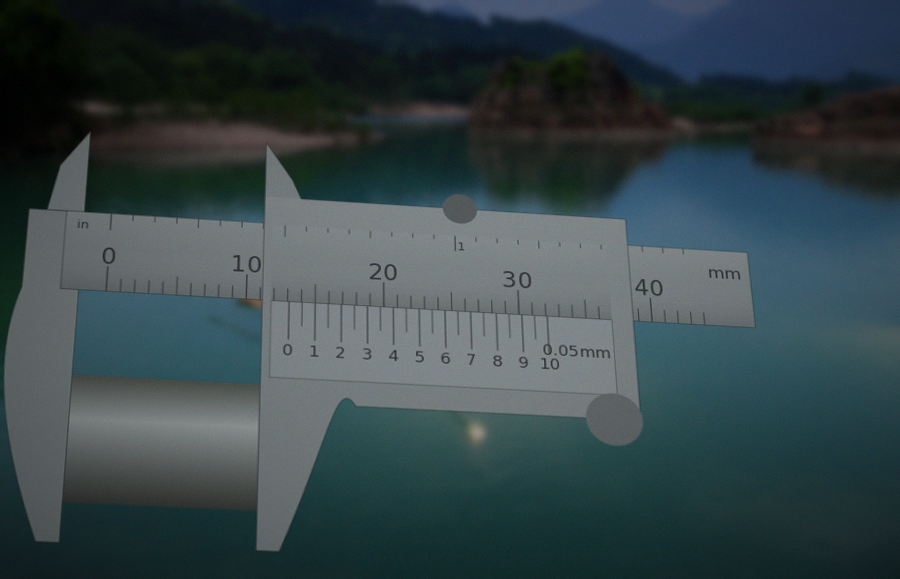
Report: 13.1 mm
